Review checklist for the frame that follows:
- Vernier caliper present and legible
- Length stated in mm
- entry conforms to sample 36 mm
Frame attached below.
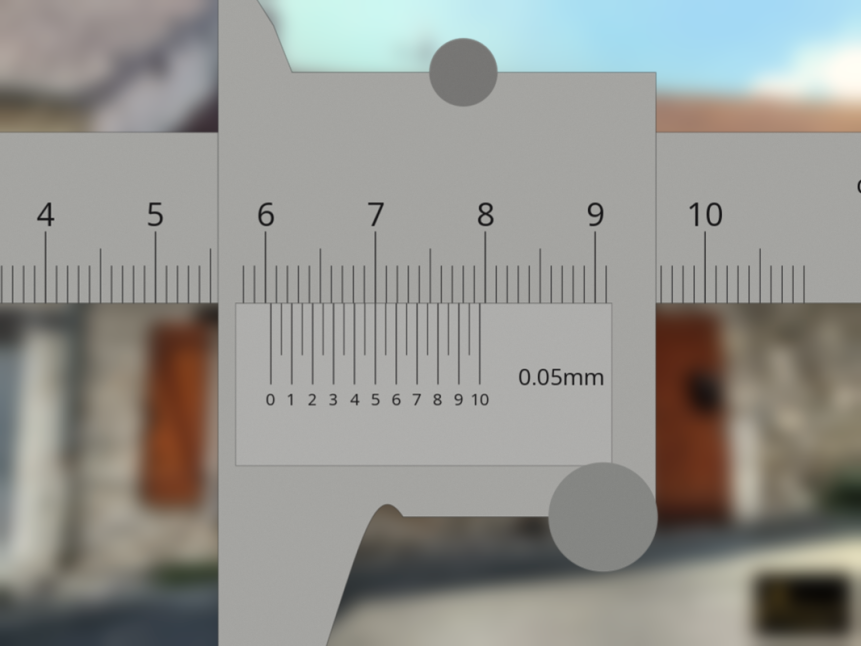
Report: 60.5 mm
